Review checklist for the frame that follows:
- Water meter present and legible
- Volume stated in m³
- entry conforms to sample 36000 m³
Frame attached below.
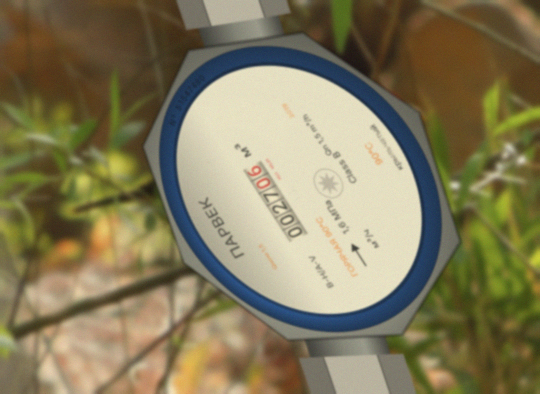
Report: 27.06 m³
